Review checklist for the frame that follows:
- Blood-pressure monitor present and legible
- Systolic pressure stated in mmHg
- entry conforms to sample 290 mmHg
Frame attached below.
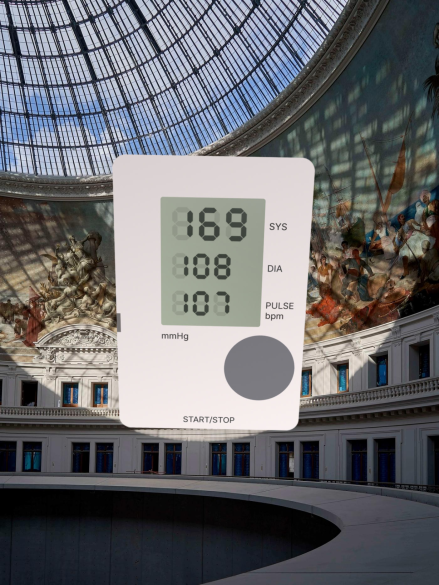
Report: 169 mmHg
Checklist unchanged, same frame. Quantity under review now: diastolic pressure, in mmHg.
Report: 108 mmHg
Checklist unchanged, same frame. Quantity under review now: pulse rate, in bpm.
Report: 107 bpm
